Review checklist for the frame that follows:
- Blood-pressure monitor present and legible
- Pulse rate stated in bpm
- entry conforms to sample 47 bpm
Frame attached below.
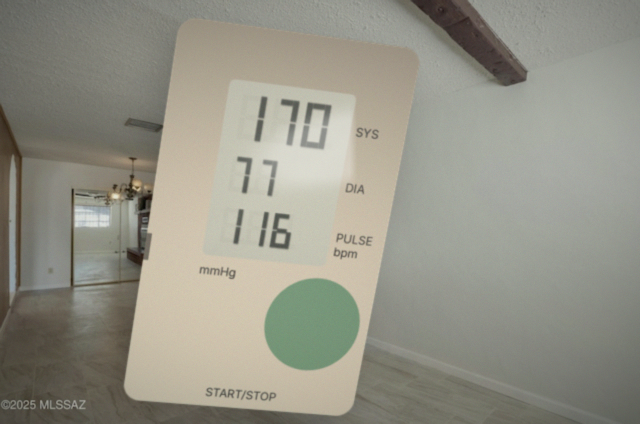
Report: 116 bpm
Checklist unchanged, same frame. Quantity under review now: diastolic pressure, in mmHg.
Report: 77 mmHg
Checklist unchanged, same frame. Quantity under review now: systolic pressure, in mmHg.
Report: 170 mmHg
